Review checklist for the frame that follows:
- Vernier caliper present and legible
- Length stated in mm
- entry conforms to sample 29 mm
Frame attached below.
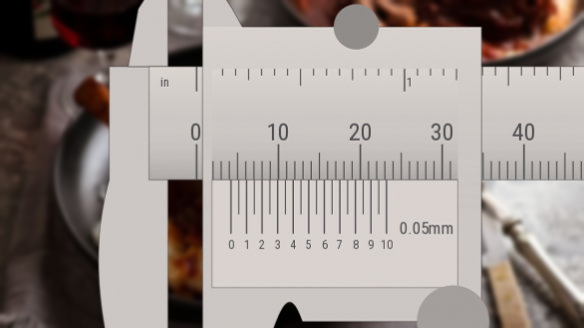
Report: 4.2 mm
